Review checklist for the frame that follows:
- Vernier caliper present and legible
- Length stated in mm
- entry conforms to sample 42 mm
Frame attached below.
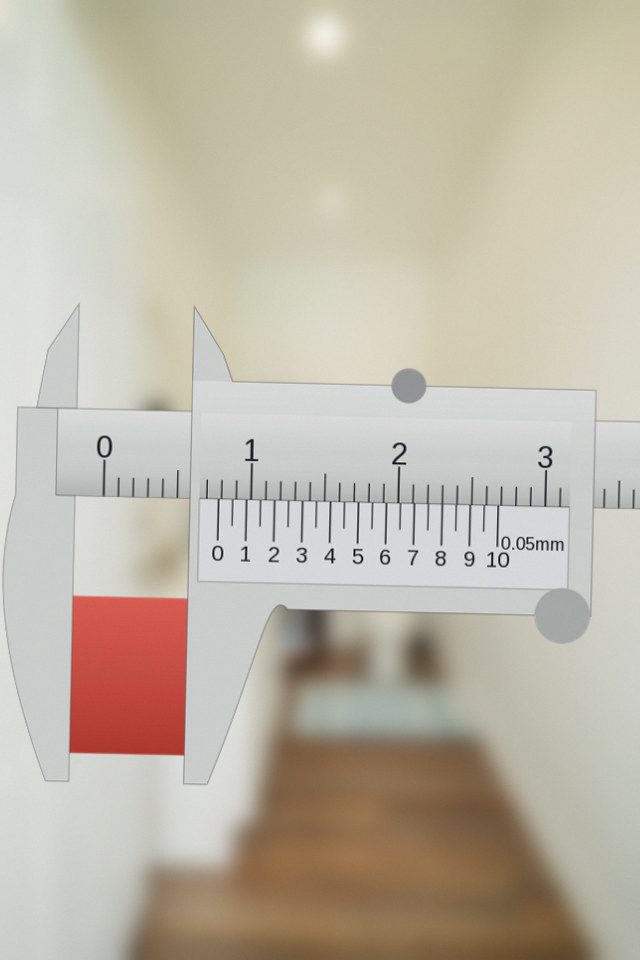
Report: 7.8 mm
